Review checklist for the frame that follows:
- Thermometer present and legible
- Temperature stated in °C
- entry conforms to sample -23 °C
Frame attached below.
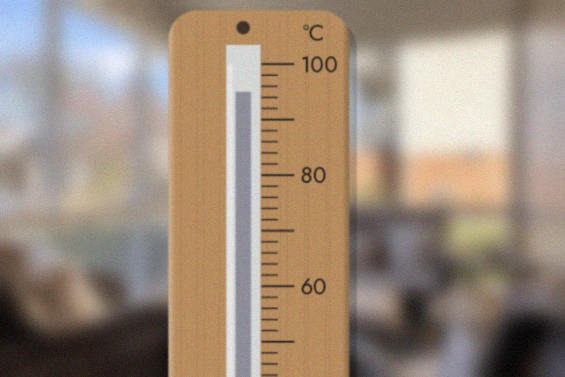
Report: 95 °C
